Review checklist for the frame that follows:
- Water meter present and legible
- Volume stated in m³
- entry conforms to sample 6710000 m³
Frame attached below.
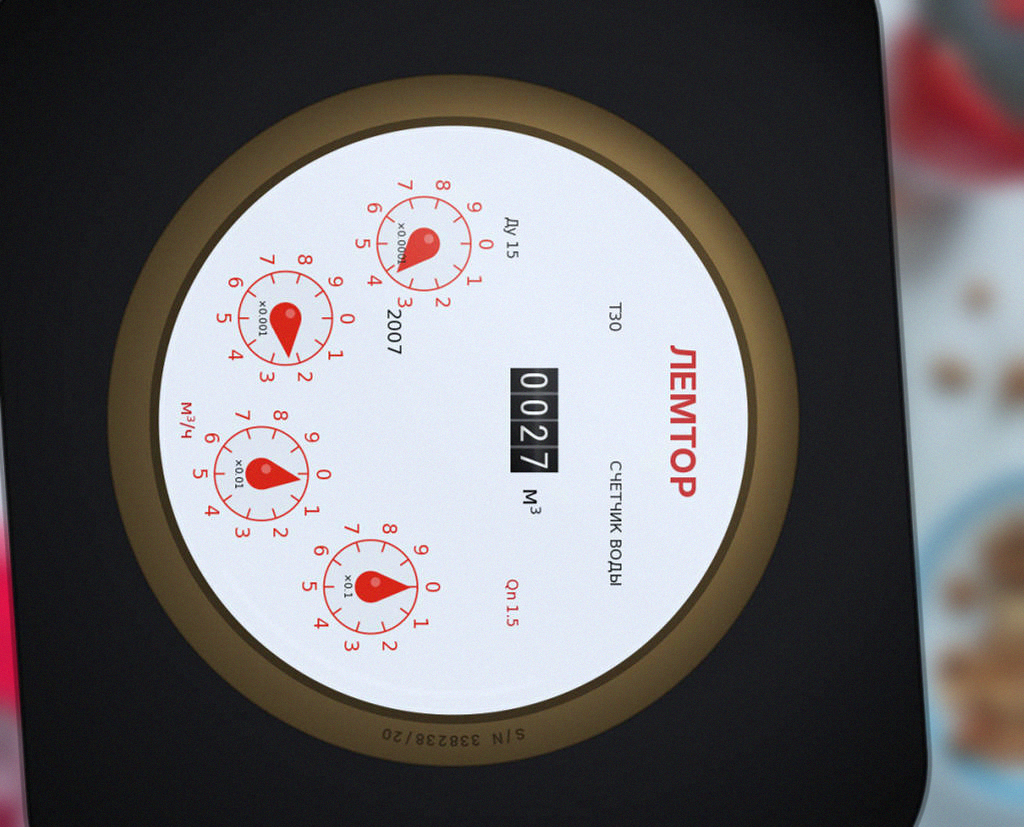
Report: 27.0023 m³
